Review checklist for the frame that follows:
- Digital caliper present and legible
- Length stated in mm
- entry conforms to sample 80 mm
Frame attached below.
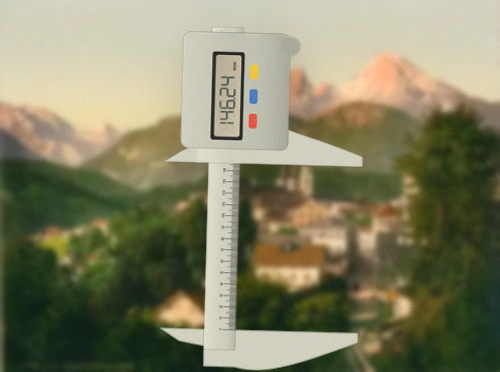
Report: 146.24 mm
